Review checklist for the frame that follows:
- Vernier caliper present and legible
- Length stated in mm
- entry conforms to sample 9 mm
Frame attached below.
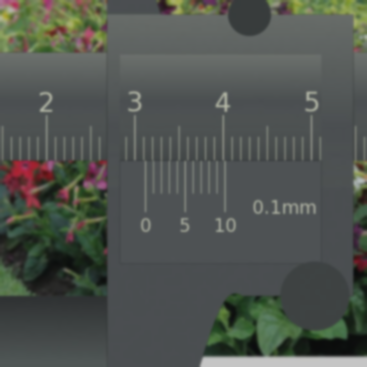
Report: 31.2 mm
